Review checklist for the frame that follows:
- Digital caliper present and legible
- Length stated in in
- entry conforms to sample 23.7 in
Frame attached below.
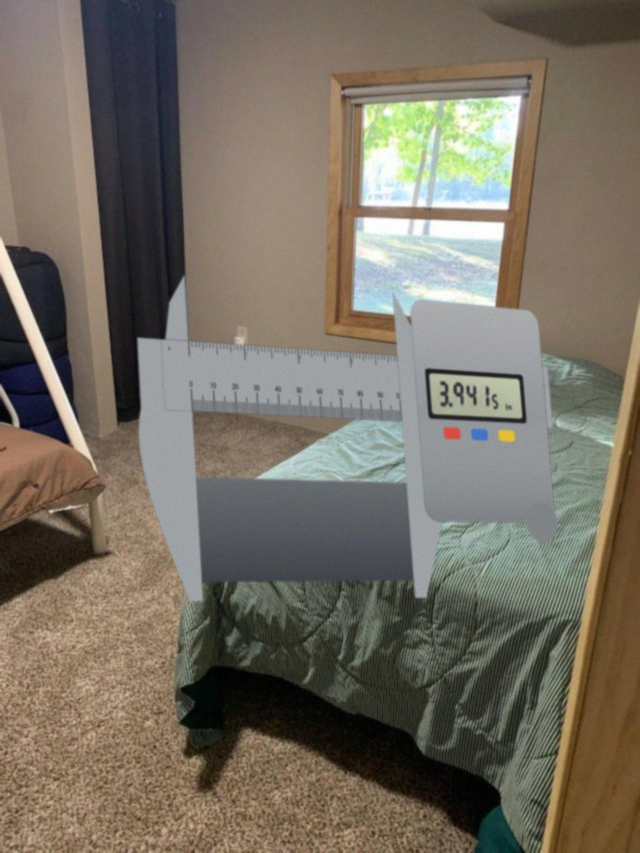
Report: 3.9415 in
